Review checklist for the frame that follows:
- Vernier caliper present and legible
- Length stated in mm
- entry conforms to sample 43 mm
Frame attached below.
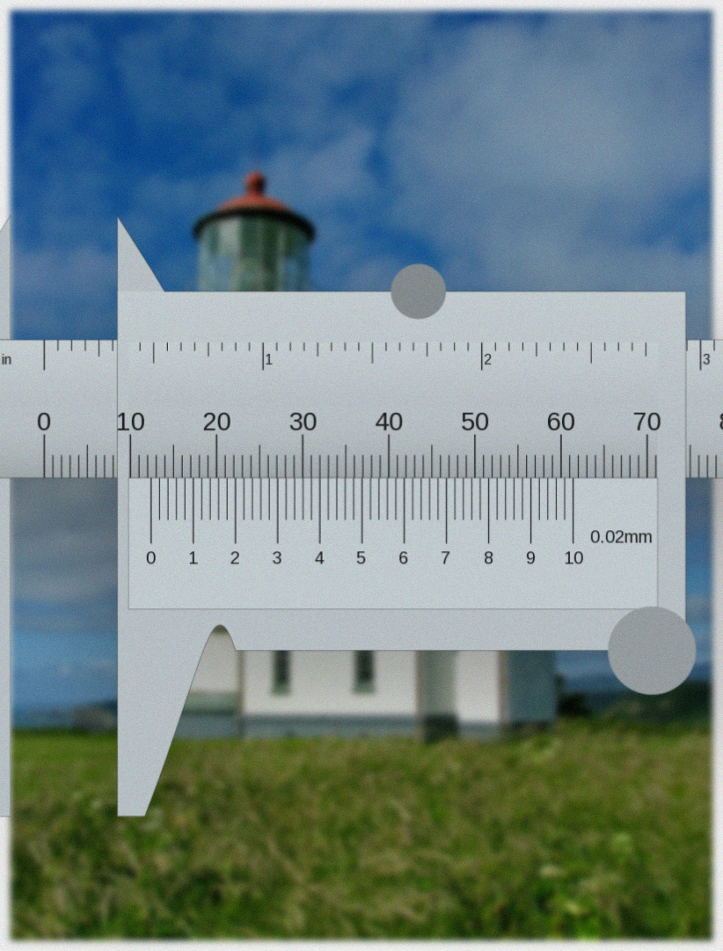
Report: 12.4 mm
